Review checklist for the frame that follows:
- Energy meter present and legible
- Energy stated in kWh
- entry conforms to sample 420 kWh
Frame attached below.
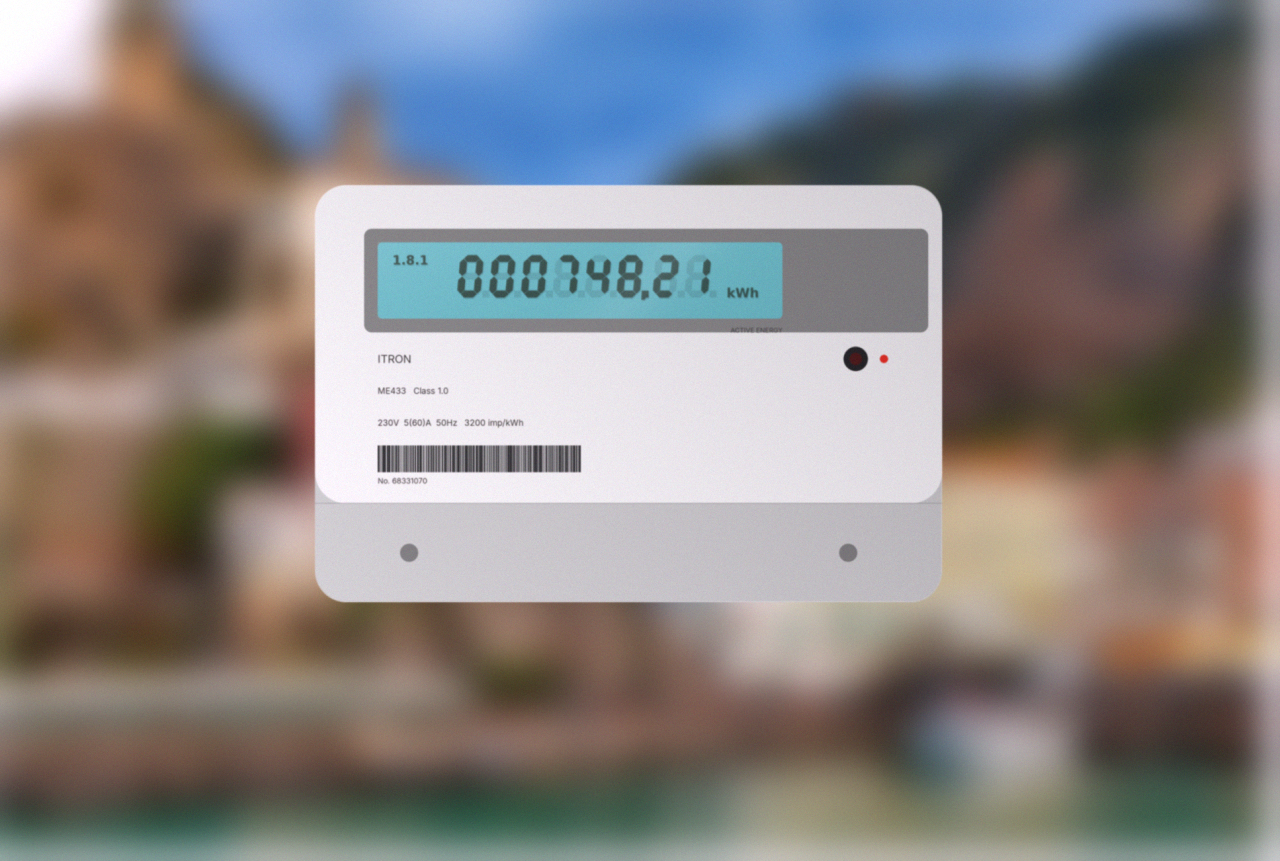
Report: 748.21 kWh
